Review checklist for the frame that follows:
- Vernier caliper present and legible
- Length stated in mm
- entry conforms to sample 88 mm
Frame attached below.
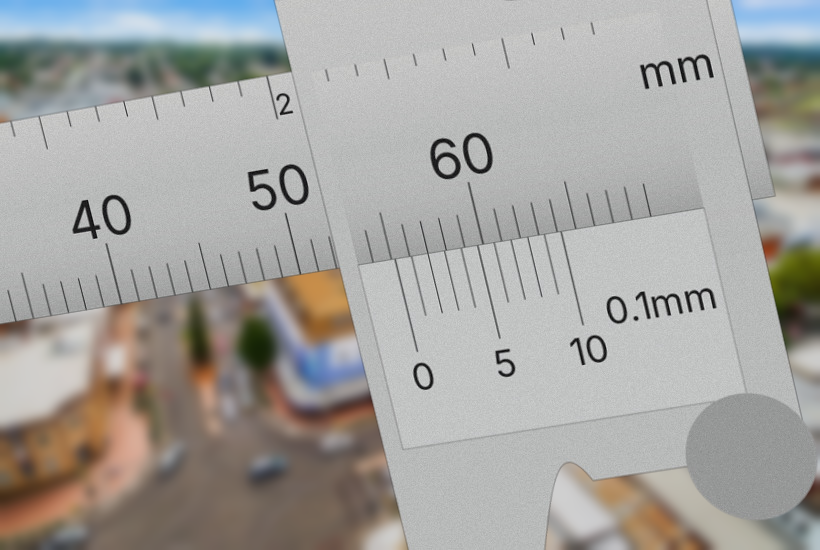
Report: 55.2 mm
